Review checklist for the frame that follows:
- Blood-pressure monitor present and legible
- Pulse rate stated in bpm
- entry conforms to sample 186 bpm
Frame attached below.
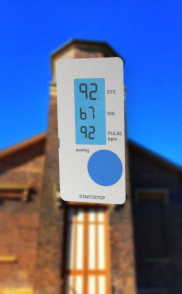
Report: 92 bpm
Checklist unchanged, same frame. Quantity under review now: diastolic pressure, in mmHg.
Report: 67 mmHg
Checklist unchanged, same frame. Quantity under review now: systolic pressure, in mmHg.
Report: 92 mmHg
